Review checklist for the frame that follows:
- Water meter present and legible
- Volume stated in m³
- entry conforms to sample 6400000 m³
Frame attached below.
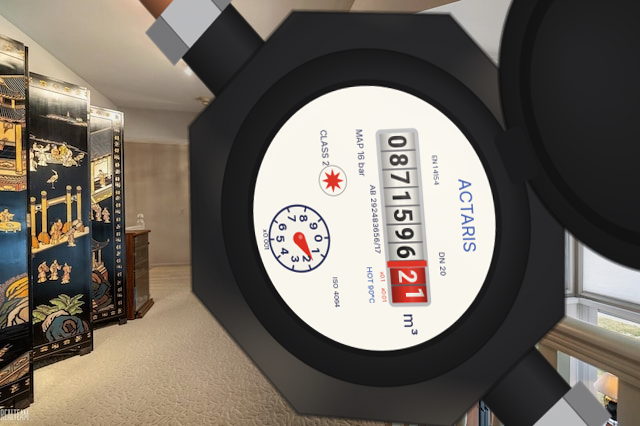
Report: 871596.211 m³
